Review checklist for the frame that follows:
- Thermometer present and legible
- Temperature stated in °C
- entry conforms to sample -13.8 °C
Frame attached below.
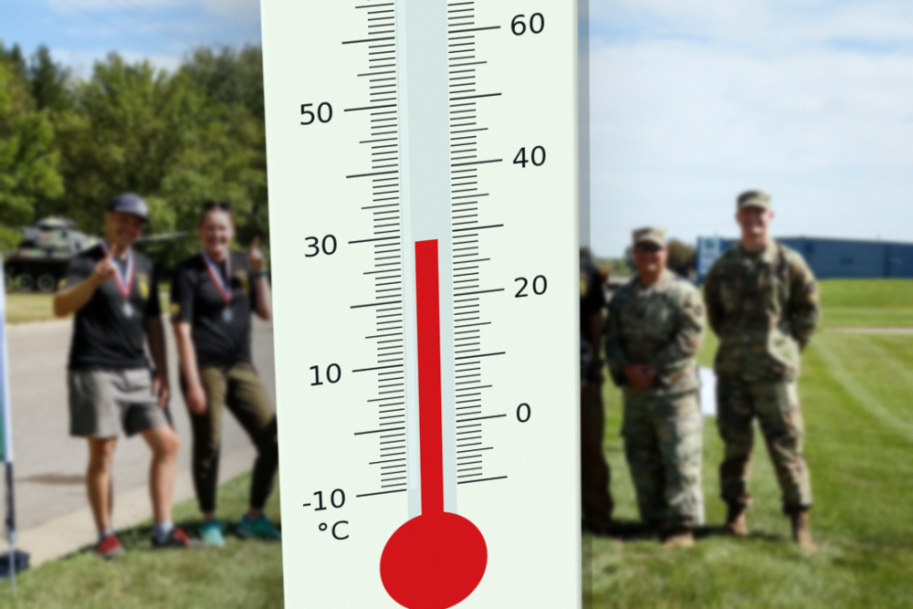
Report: 29 °C
